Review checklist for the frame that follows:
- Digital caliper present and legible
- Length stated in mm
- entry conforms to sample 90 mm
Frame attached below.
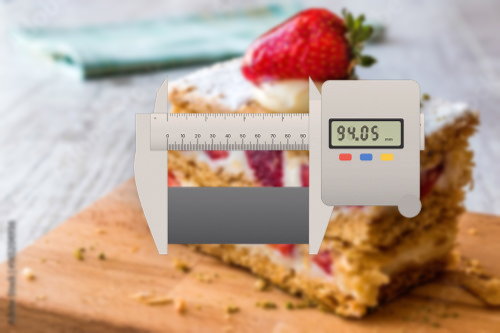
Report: 94.05 mm
